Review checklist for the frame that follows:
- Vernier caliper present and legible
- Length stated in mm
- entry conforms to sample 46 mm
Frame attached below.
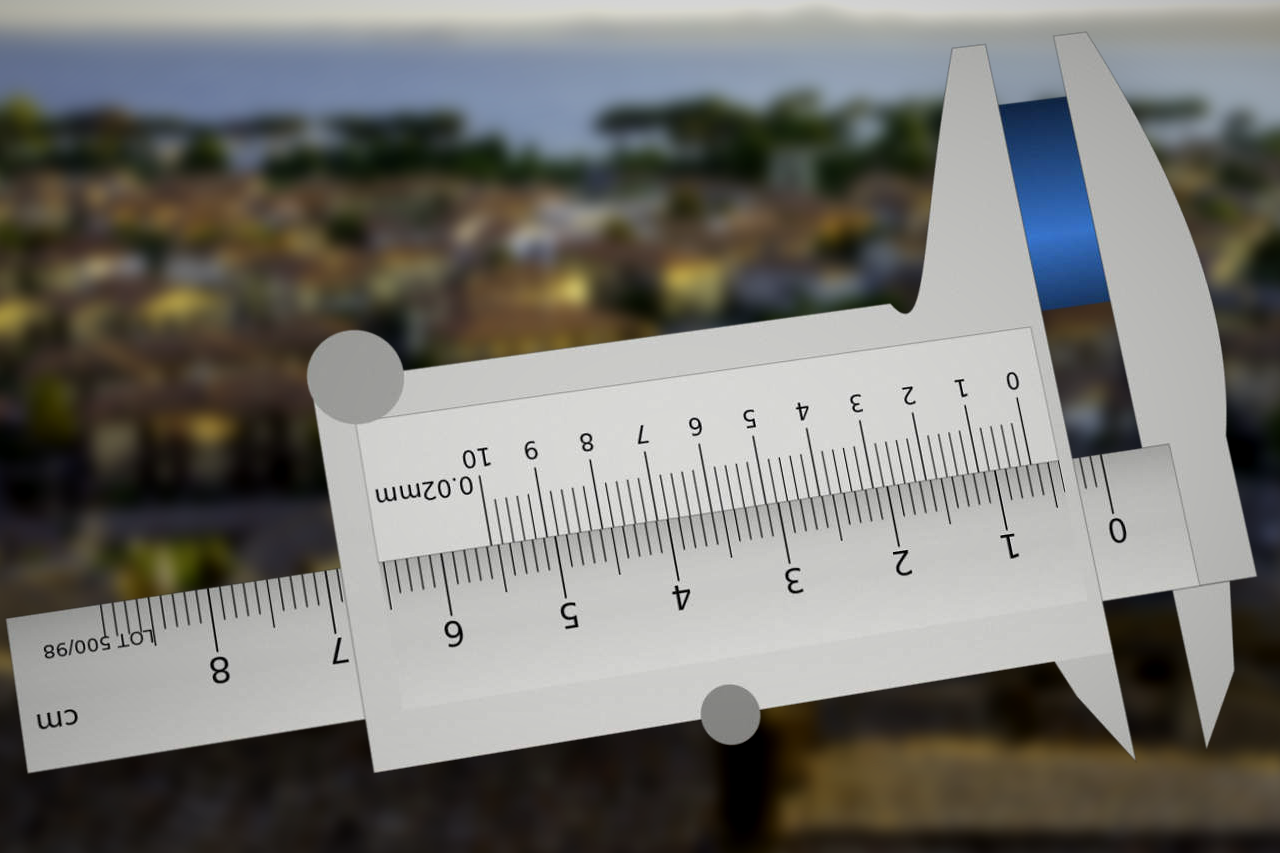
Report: 6.6 mm
